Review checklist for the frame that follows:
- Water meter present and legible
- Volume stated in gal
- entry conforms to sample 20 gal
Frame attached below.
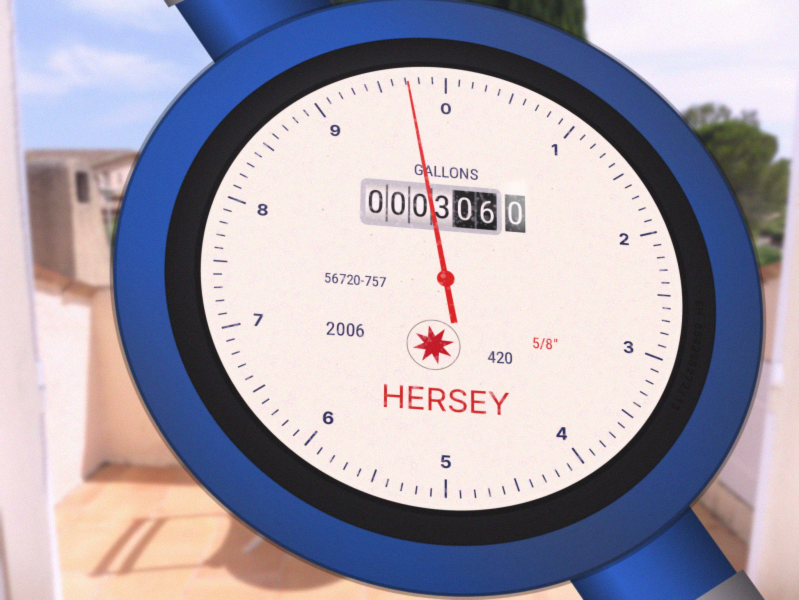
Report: 3059.7 gal
